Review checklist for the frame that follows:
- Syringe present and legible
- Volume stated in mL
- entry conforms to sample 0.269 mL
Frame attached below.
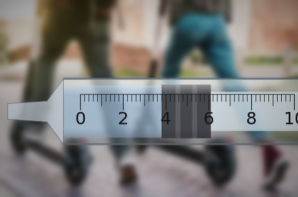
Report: 3.8 mL
